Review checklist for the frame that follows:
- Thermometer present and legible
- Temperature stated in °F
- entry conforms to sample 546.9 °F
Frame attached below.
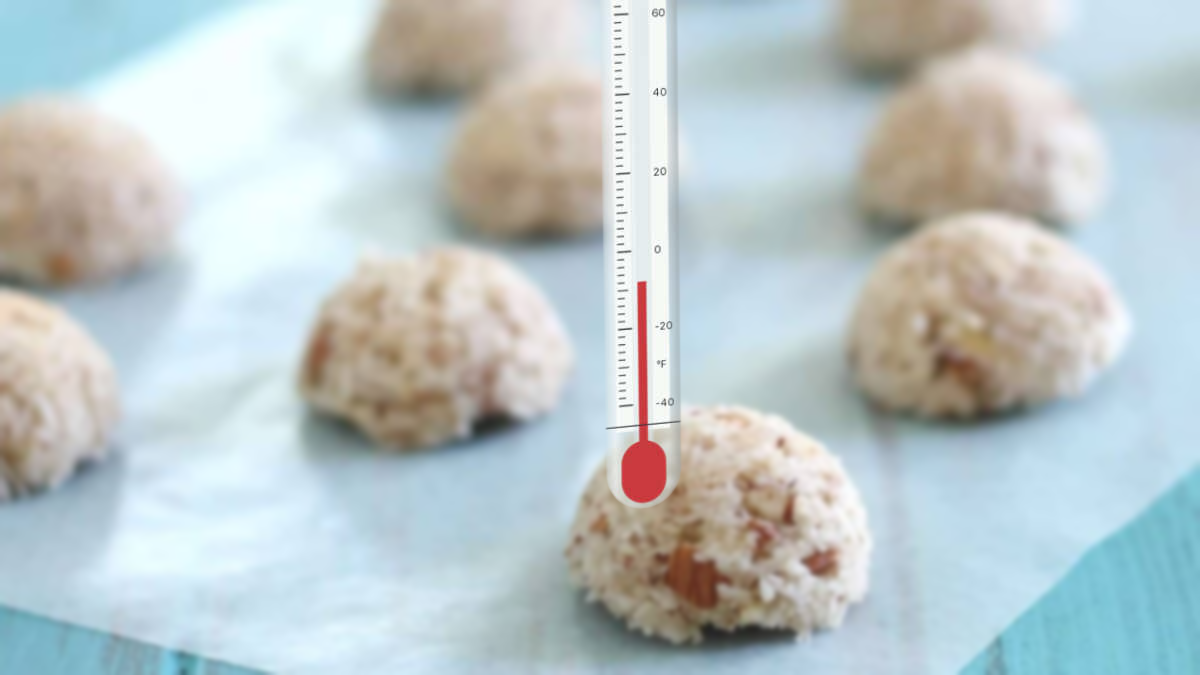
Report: -8 °F
